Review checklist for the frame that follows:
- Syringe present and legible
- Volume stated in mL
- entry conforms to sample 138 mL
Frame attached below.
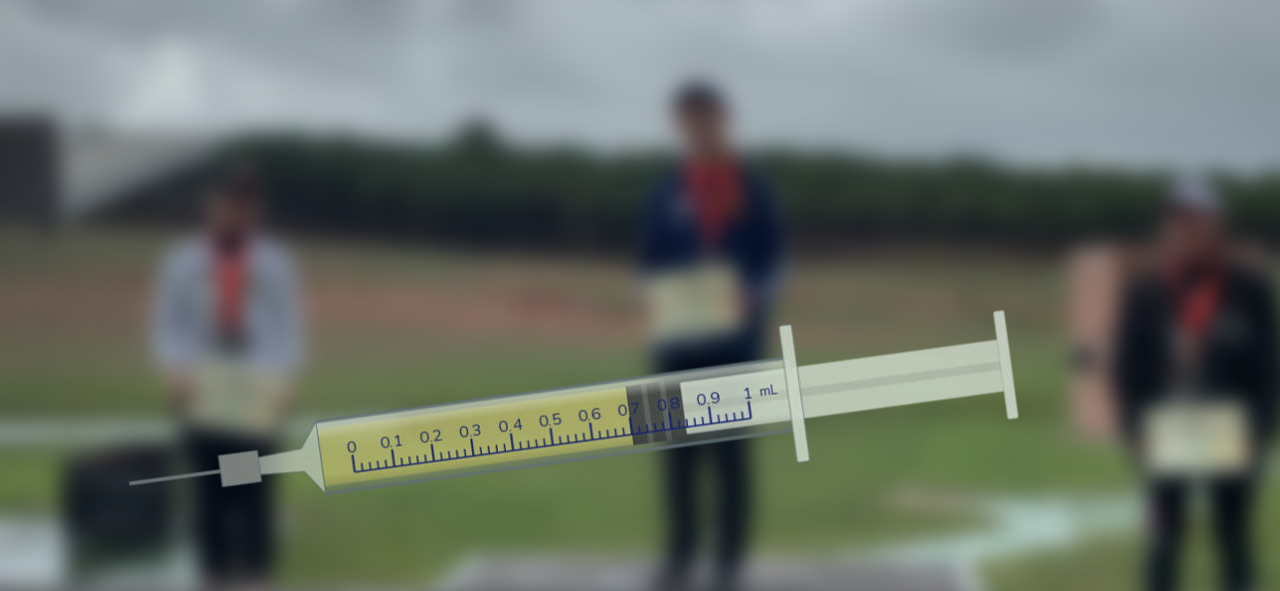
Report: 0.7 mL
